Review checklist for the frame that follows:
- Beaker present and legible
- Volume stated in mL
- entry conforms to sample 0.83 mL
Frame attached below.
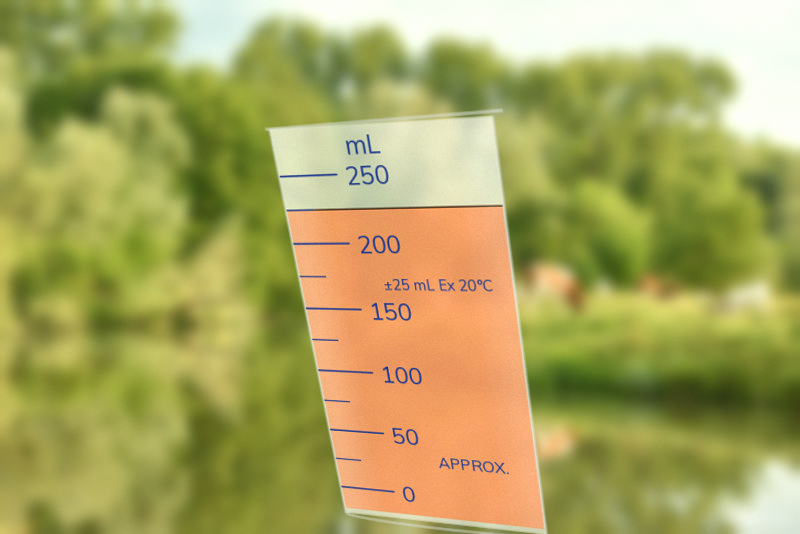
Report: 225 mL
